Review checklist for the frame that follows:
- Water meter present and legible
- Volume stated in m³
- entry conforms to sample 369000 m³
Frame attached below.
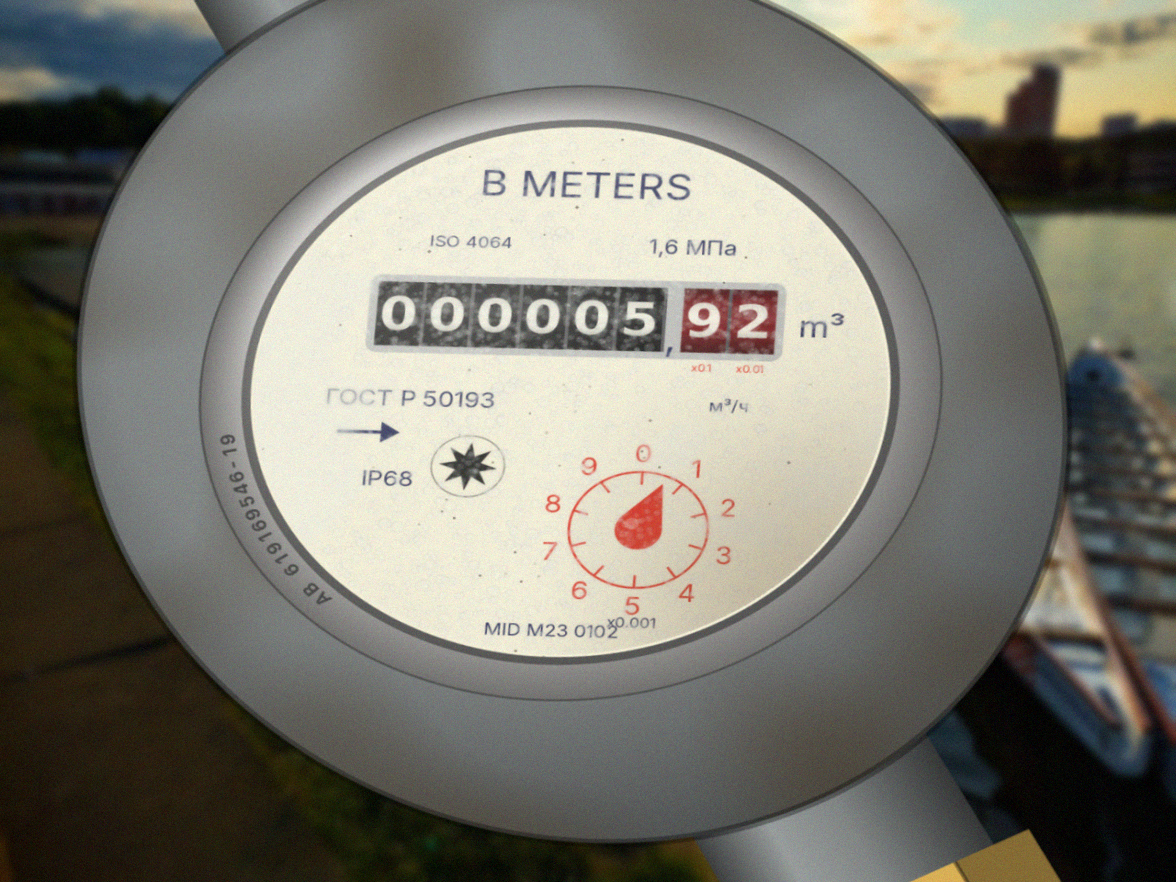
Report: 5.920 m³
